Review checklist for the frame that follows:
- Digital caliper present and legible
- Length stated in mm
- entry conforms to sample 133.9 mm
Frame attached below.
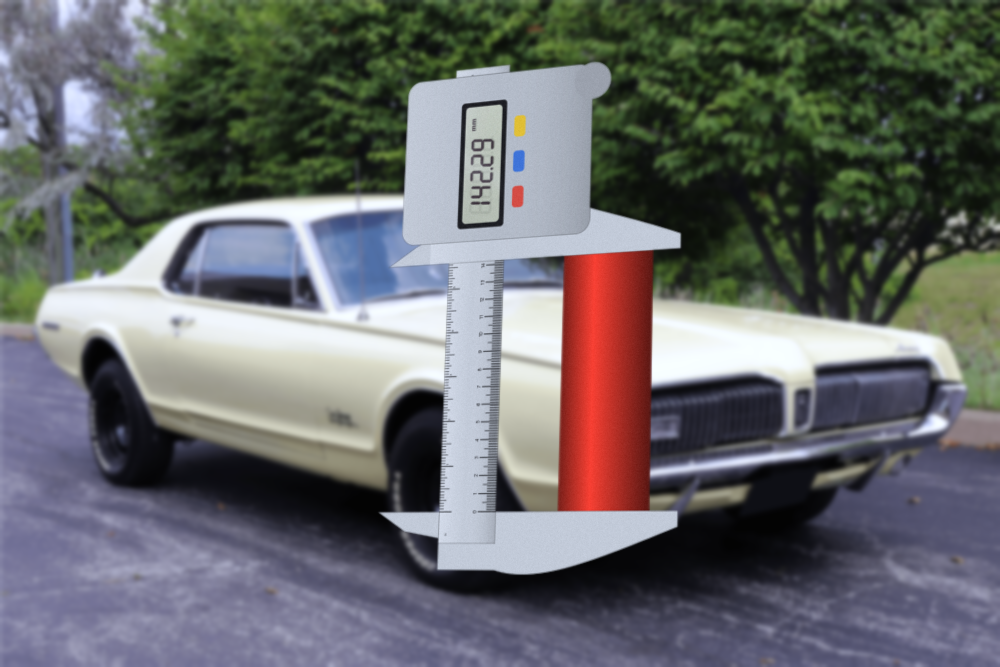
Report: 142.29 mm
